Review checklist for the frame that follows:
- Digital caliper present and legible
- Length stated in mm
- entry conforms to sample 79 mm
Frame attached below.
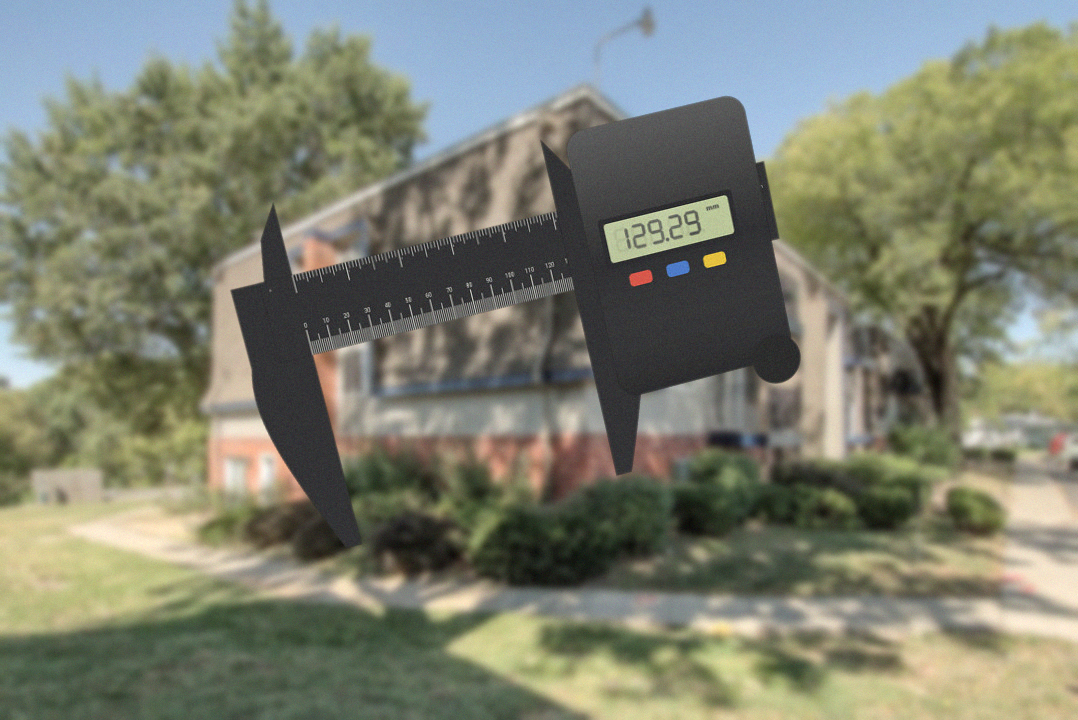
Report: 129.29 mm
